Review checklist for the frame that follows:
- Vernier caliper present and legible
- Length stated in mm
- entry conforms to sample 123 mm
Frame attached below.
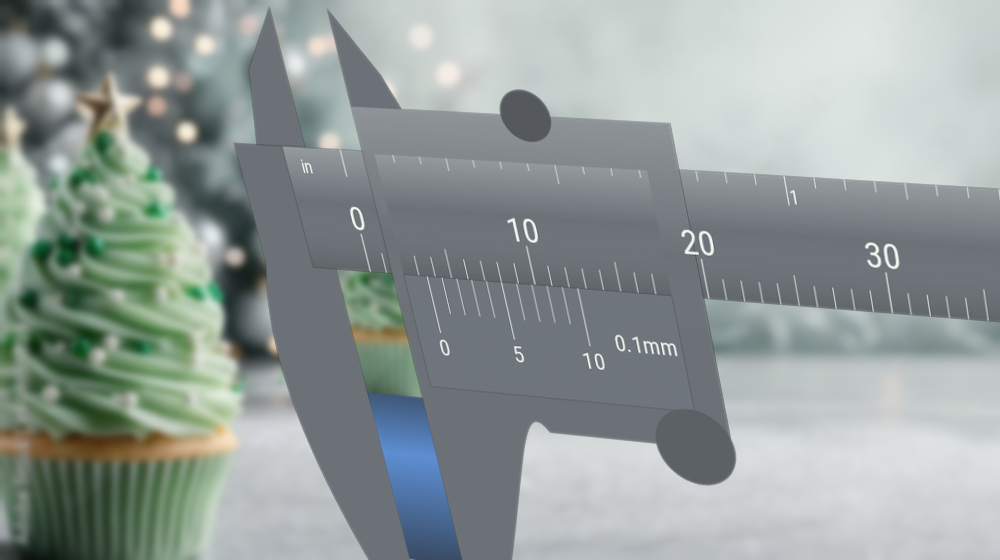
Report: 3.5 mm
